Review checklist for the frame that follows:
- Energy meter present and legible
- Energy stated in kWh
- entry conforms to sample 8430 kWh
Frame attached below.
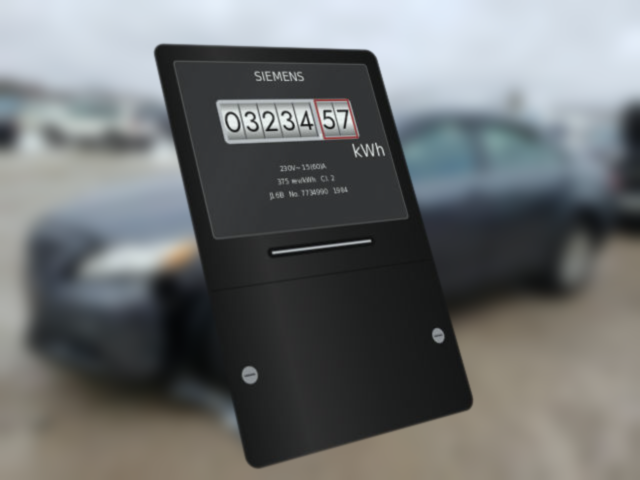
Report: 3234.57 kWh
